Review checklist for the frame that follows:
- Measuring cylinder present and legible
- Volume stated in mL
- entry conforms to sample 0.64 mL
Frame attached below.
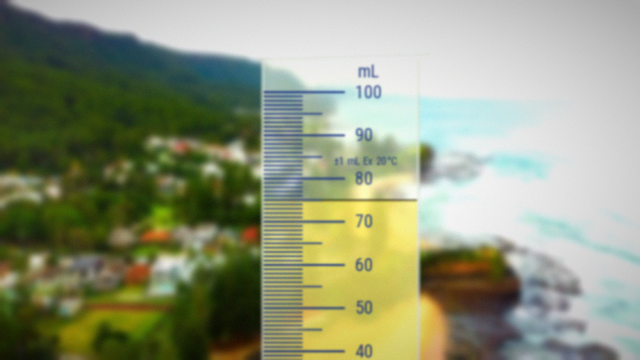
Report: 75 mL
